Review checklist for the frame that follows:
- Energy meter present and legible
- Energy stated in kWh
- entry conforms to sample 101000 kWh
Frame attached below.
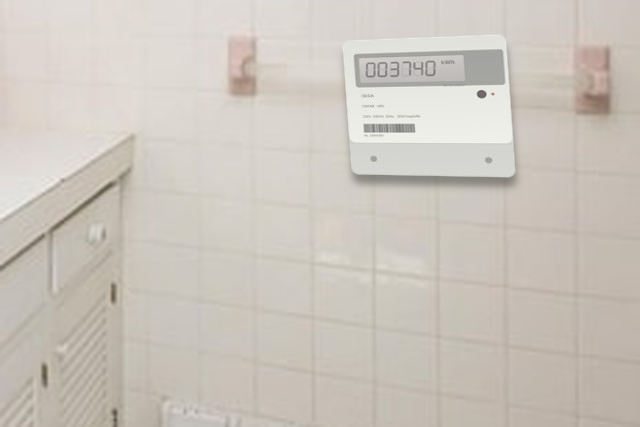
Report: 3740 kWh
